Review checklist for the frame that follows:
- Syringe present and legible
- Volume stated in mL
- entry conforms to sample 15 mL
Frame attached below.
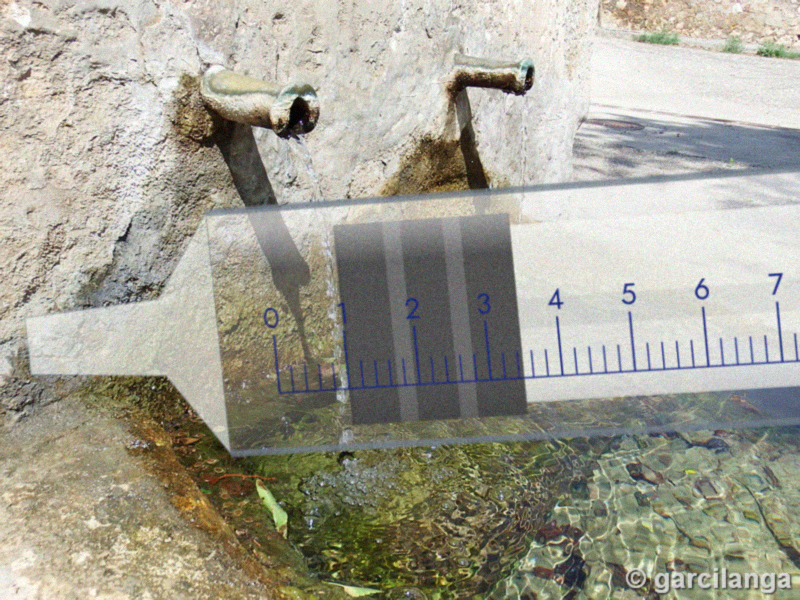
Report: 1 mL
